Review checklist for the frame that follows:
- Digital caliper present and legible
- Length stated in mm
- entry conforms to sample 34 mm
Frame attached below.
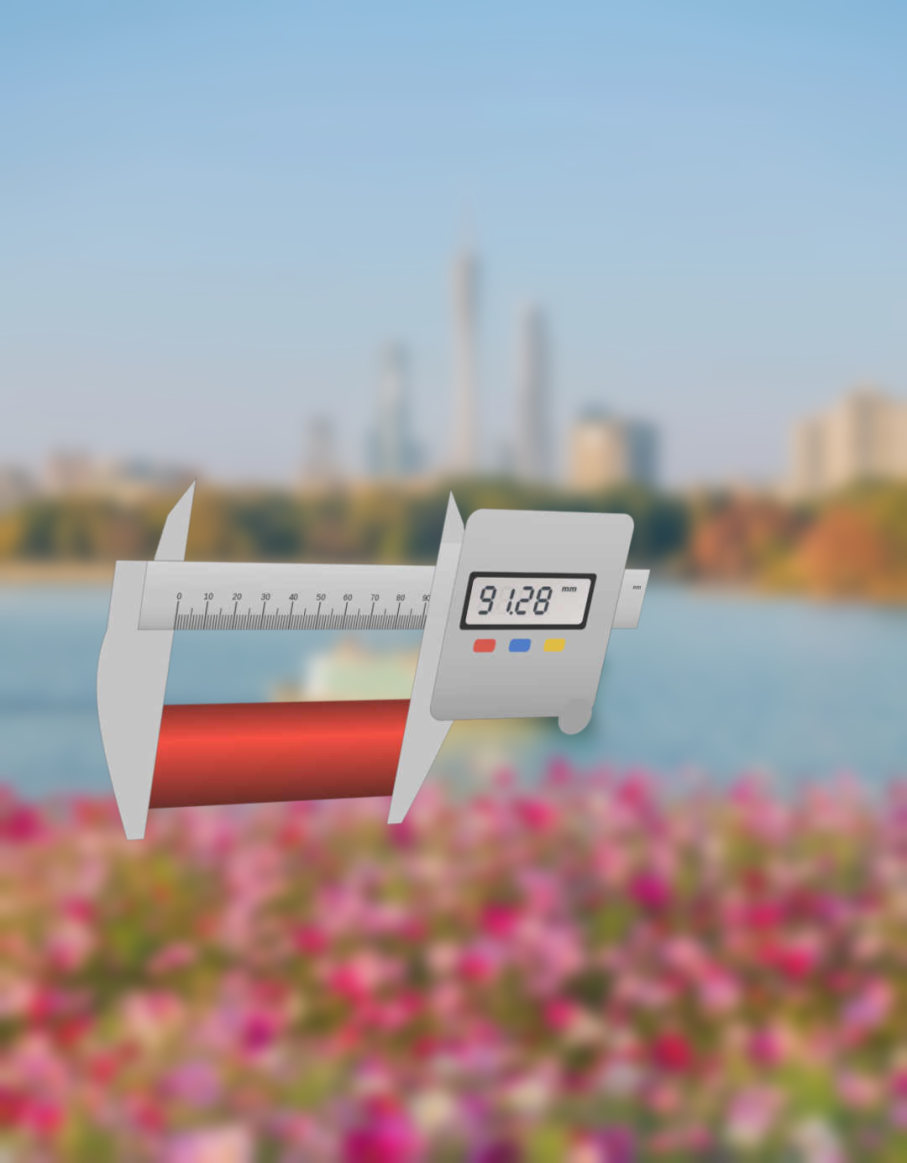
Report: 91.28 mm
